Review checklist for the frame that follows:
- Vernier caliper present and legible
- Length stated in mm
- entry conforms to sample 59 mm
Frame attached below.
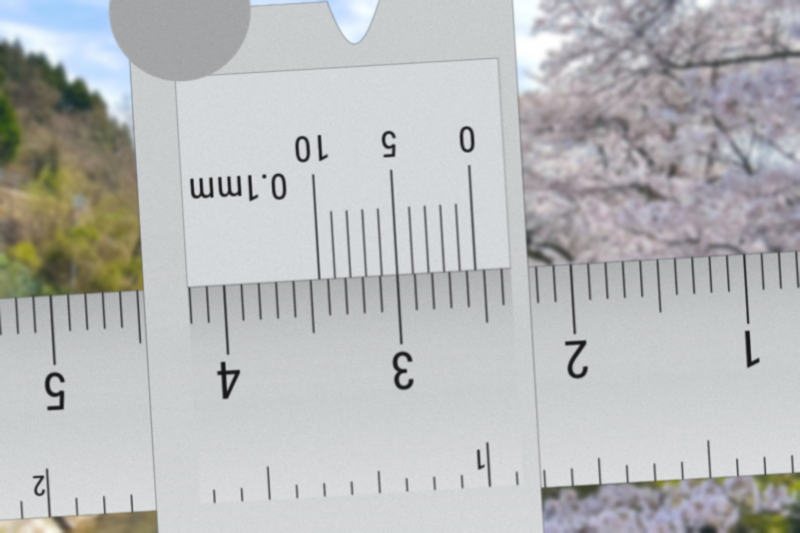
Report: 25.5 mm
